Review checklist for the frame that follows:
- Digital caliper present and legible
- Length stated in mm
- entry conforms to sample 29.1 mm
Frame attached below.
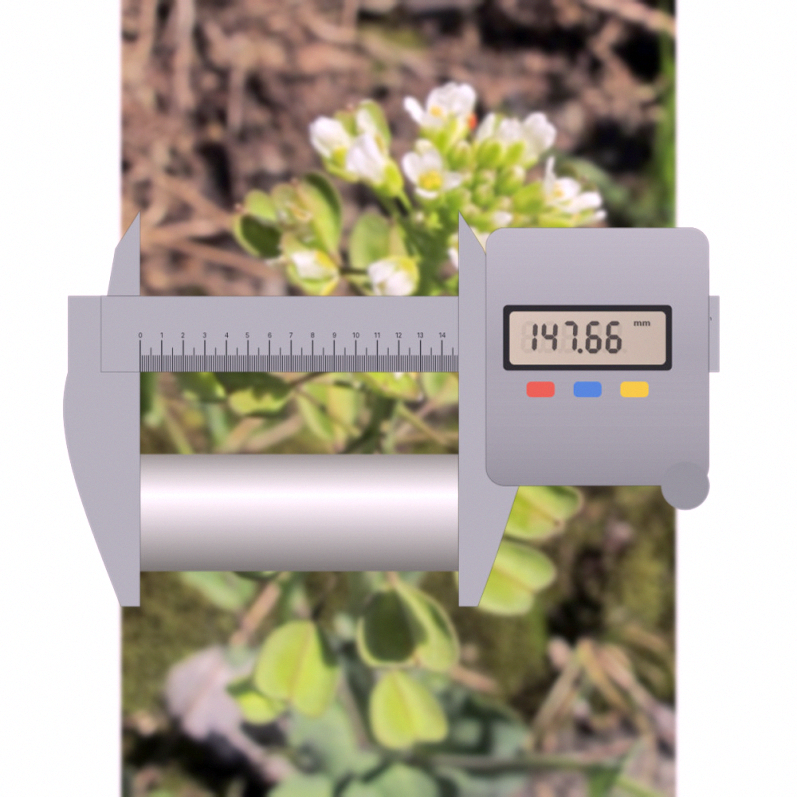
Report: 147.66 mm
